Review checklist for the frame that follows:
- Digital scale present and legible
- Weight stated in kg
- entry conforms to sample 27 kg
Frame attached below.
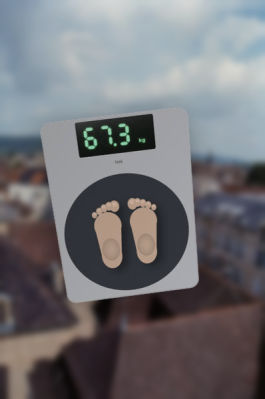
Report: 67.3 kg
